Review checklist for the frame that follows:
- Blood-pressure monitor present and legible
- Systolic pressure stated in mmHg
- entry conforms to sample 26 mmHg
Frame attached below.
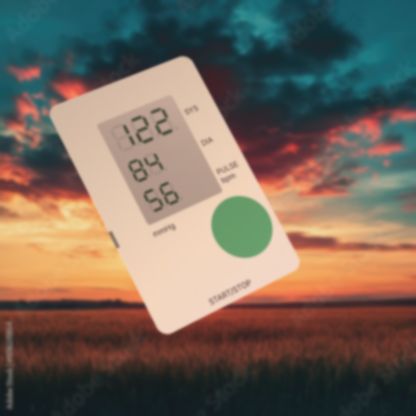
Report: 122 mmHg
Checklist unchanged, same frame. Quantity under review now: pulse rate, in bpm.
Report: 56 bpm
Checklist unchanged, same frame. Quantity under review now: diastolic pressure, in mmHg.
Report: 84 mmHg
